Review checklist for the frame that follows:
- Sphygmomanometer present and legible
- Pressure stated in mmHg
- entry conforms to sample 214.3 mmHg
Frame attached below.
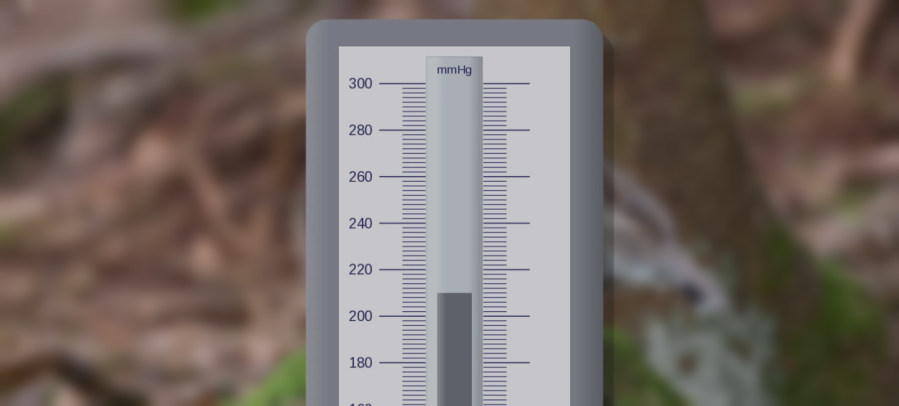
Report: 210 mmHg
